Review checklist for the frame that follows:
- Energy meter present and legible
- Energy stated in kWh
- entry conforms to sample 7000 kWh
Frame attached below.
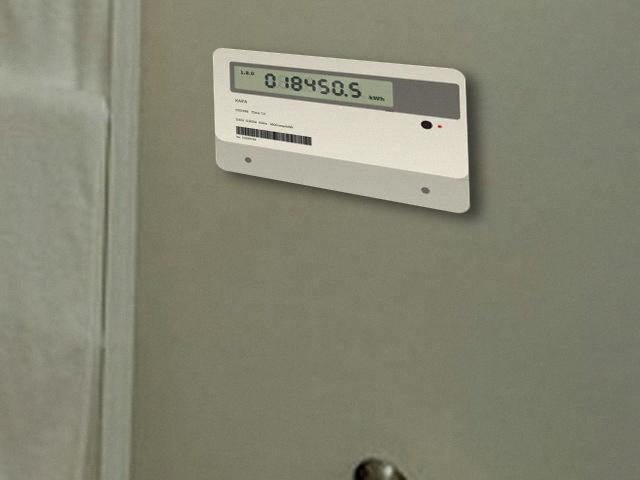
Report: 18450.5 kWh
